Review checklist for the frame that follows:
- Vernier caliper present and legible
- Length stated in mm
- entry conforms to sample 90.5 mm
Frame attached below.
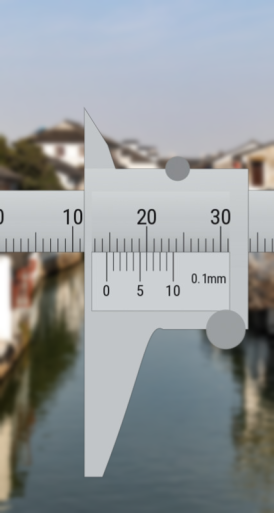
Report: 14.6 mm
